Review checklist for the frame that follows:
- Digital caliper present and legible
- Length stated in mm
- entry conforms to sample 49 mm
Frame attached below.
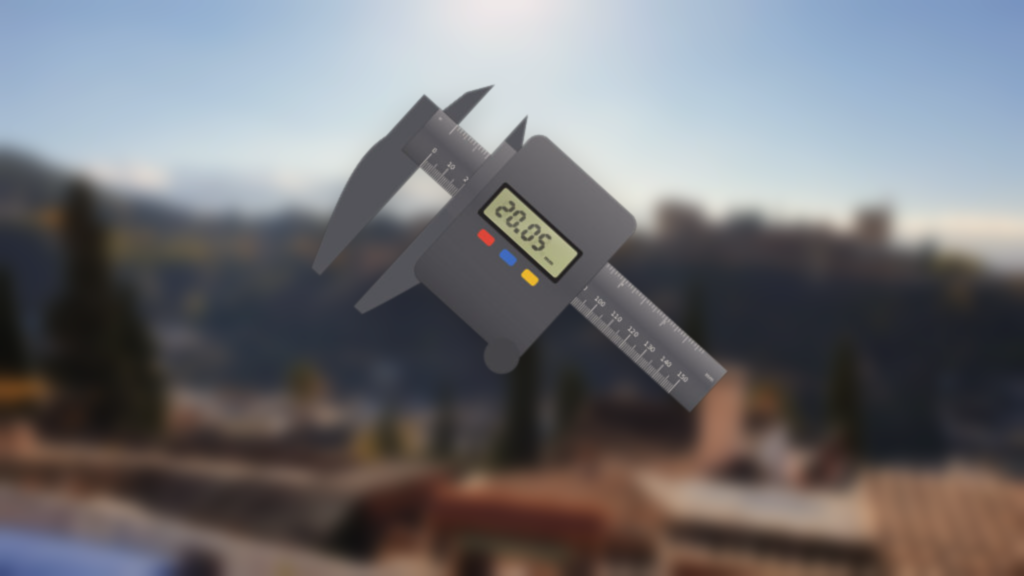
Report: 20.05 mm
